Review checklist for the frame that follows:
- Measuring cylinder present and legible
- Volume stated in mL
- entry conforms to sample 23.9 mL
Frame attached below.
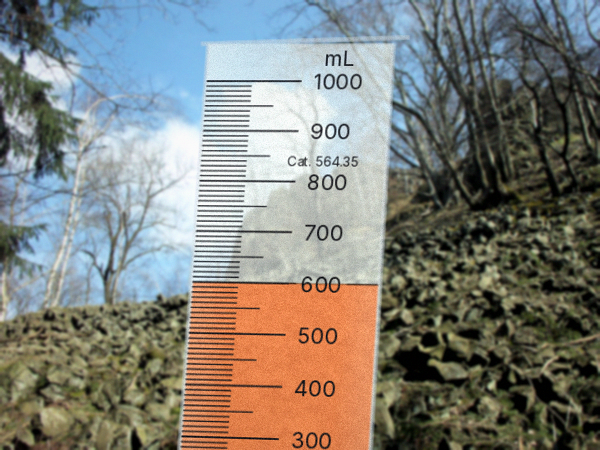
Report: 600 mL
